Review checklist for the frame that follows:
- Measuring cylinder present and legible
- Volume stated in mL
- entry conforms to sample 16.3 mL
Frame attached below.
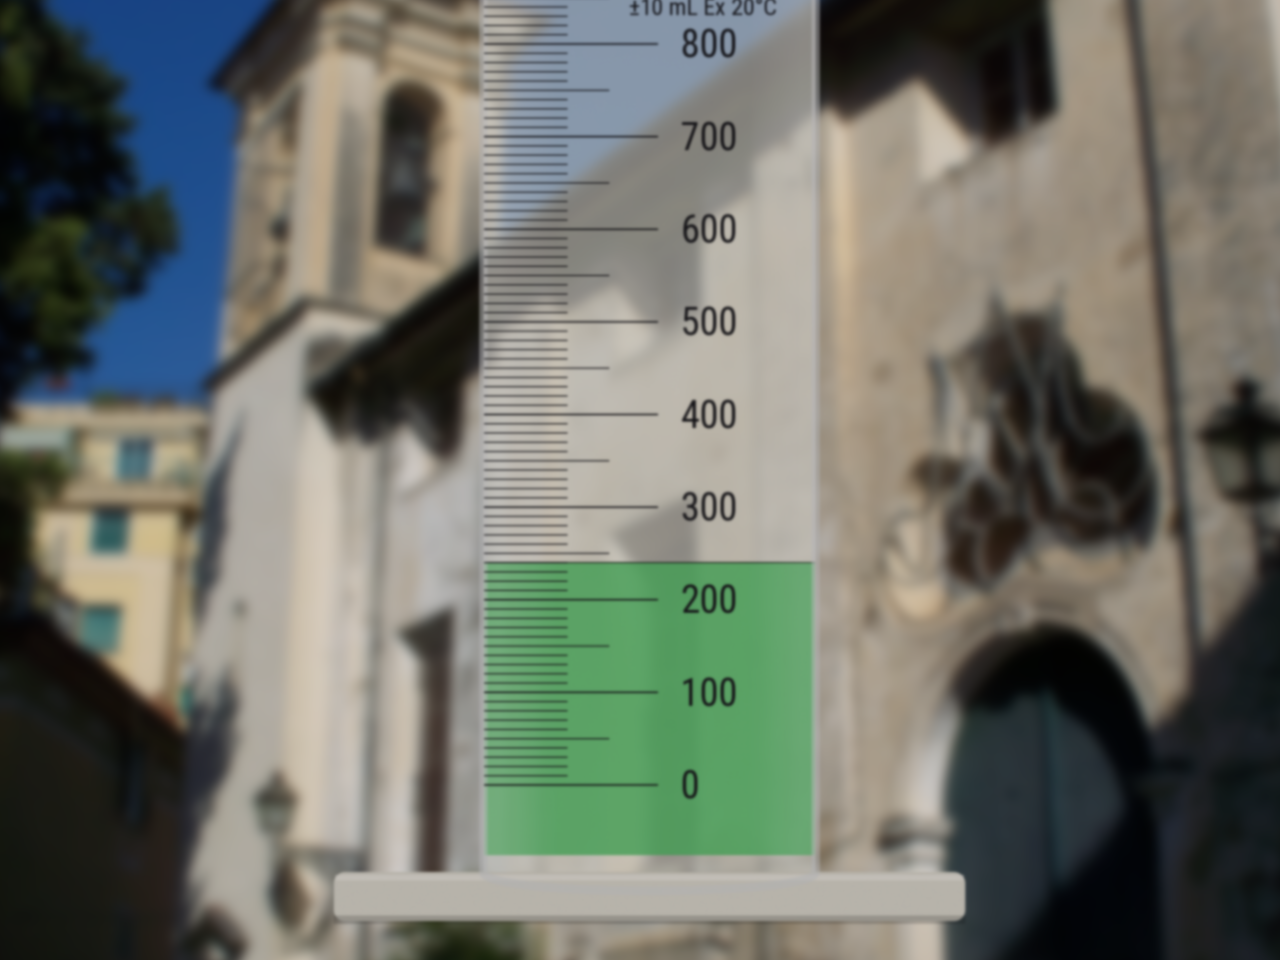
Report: 240 mL
